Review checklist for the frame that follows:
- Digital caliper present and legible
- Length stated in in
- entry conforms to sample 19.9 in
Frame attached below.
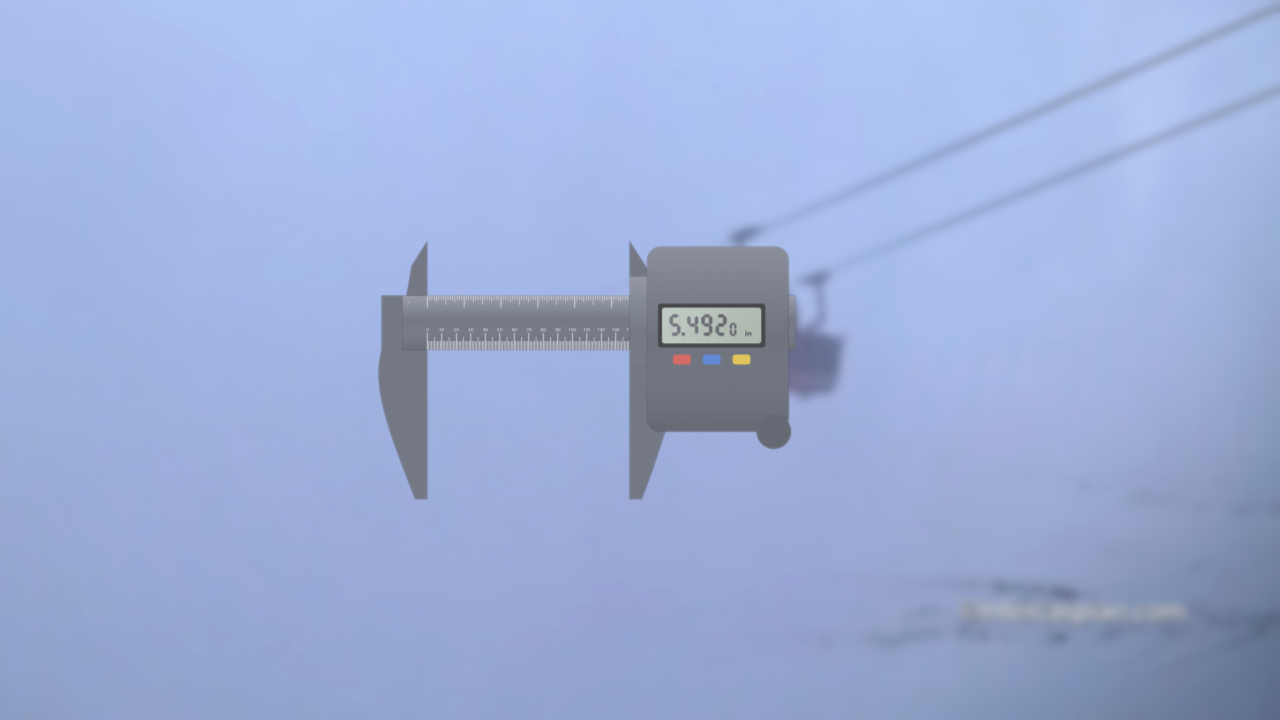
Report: 5.4920 in
